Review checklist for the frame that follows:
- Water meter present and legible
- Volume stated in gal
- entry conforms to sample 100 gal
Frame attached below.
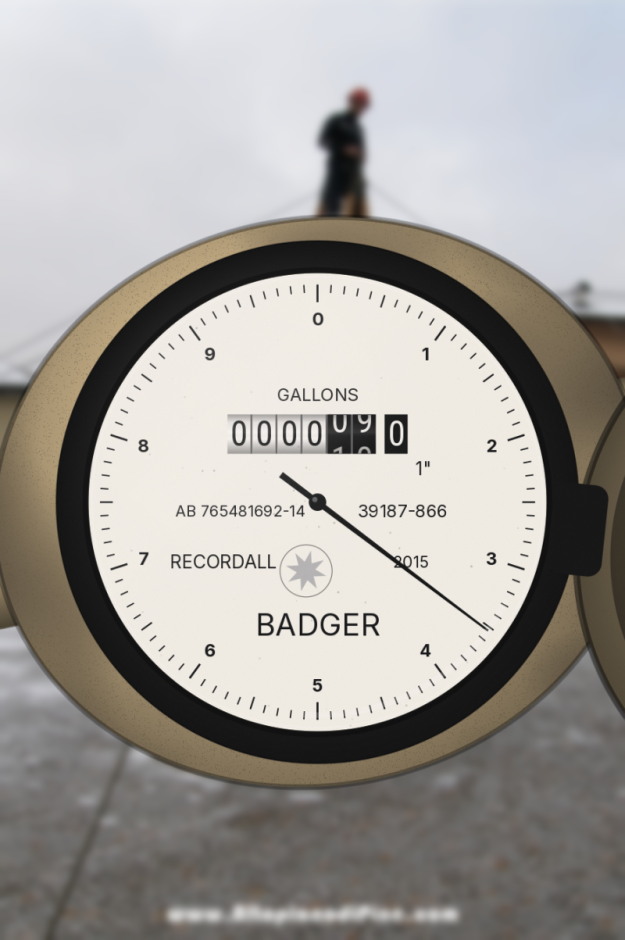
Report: 93.5 gal
